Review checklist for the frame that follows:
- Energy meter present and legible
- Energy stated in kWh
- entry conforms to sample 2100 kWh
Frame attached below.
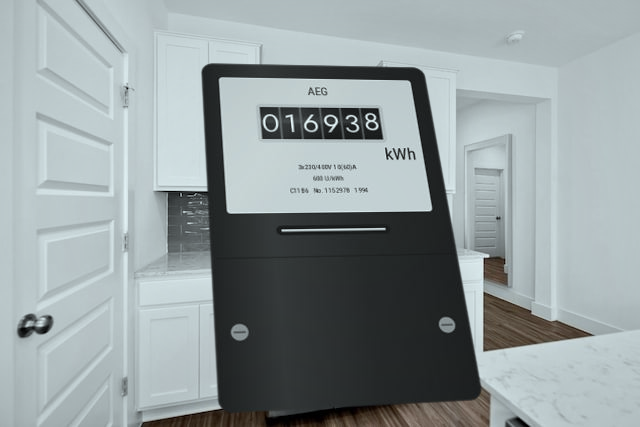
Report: 16938 kWh
